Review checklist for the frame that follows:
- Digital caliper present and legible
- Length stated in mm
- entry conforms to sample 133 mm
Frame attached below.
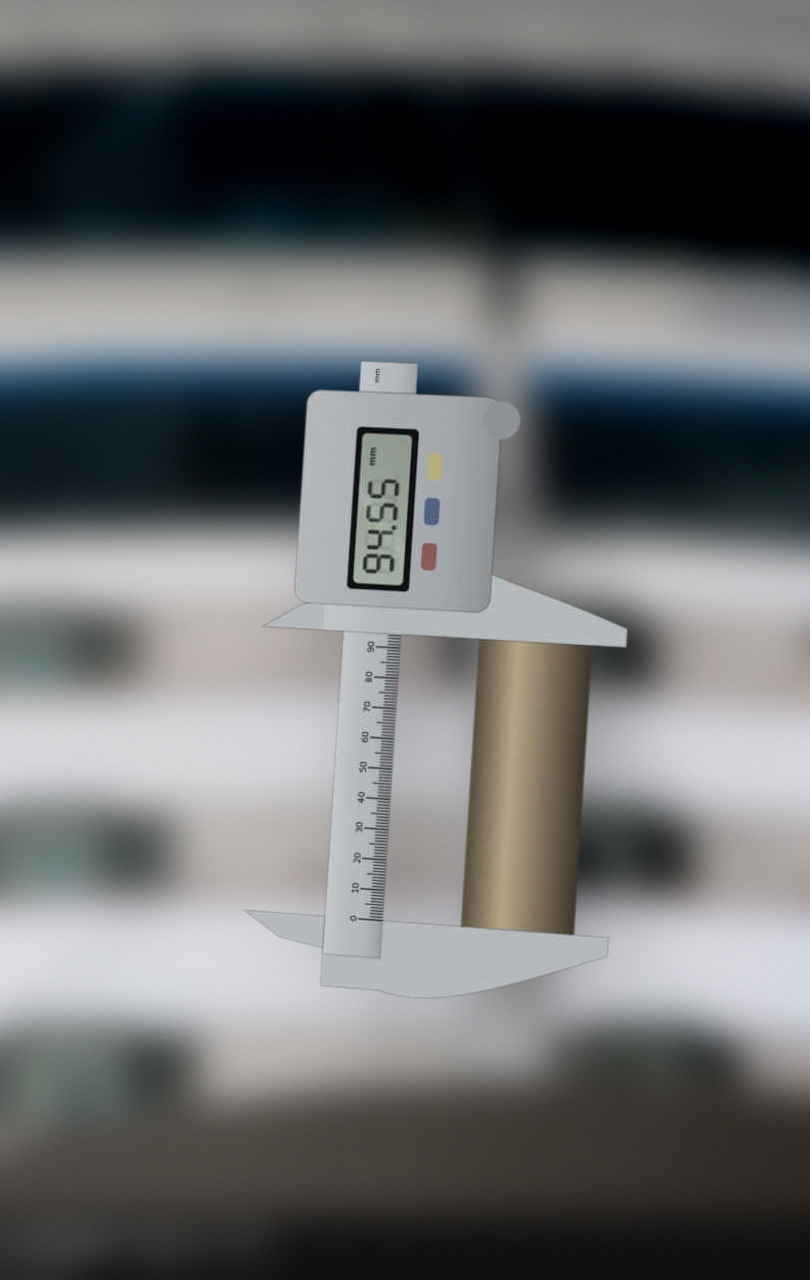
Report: 94.55 mm
